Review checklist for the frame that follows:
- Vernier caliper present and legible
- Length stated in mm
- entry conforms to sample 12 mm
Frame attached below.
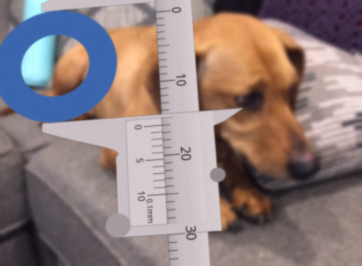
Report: 16.0 mm
